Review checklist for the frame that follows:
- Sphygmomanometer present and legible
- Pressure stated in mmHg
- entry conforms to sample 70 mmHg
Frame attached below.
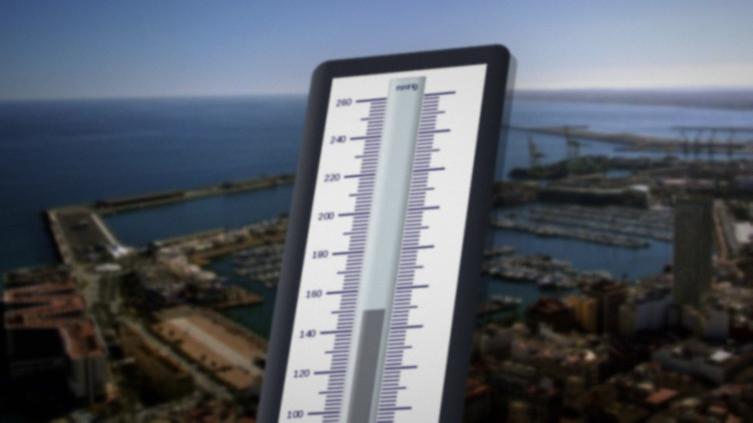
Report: 150 mmHg
